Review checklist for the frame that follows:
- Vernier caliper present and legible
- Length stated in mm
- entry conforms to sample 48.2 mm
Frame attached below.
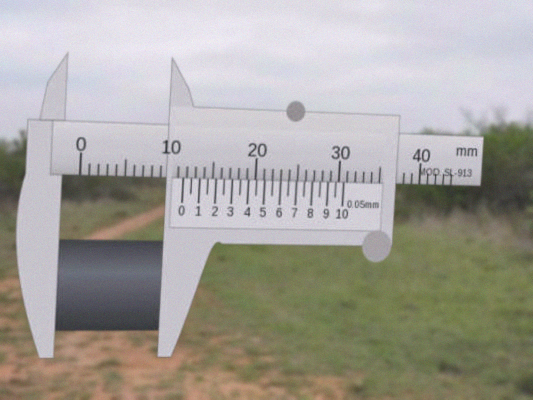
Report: 11.6 mm
